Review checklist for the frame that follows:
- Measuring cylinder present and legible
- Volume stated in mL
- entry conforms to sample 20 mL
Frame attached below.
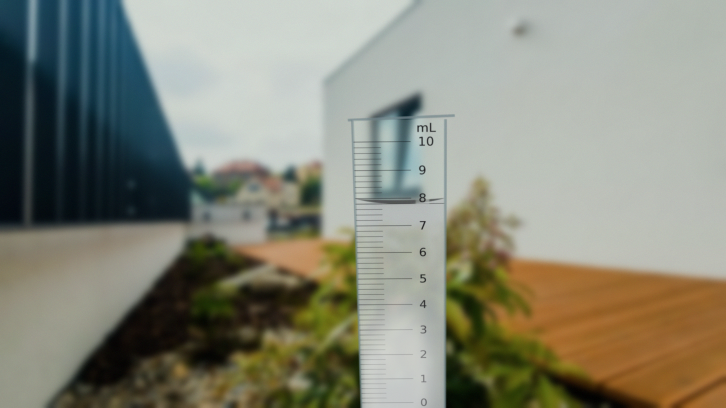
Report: 7.8 mL
